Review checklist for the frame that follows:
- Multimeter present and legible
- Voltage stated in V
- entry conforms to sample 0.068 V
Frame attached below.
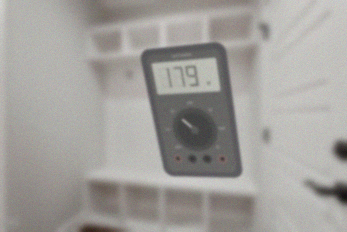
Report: 179 V
